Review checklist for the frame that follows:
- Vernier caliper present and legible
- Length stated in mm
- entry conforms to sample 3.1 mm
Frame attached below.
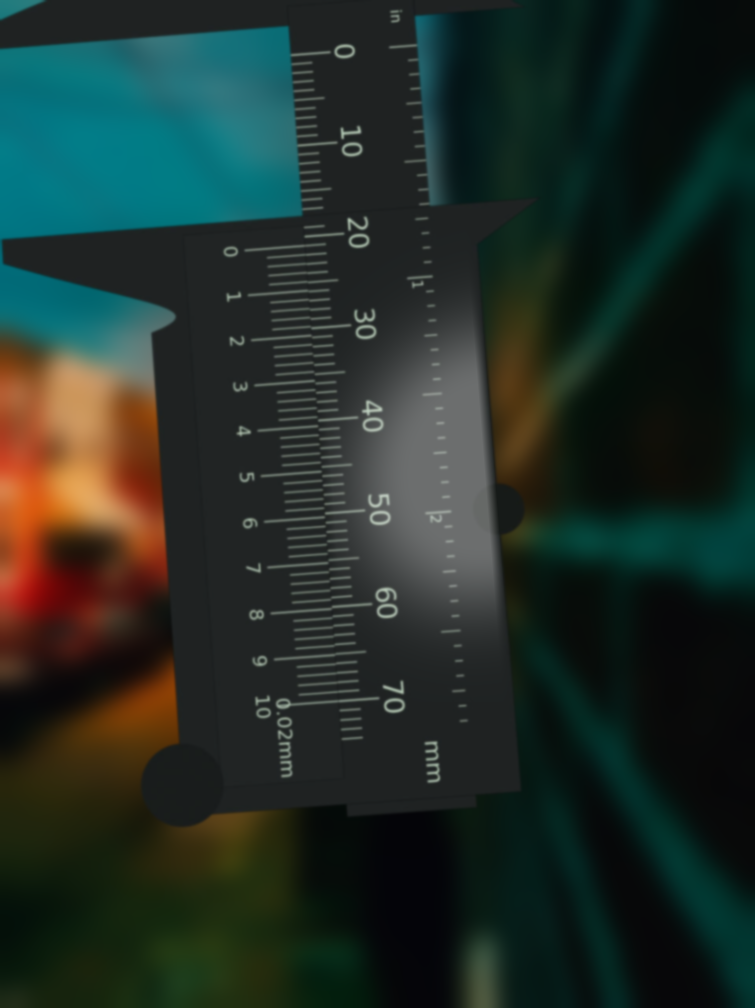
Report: 21.0 mm
